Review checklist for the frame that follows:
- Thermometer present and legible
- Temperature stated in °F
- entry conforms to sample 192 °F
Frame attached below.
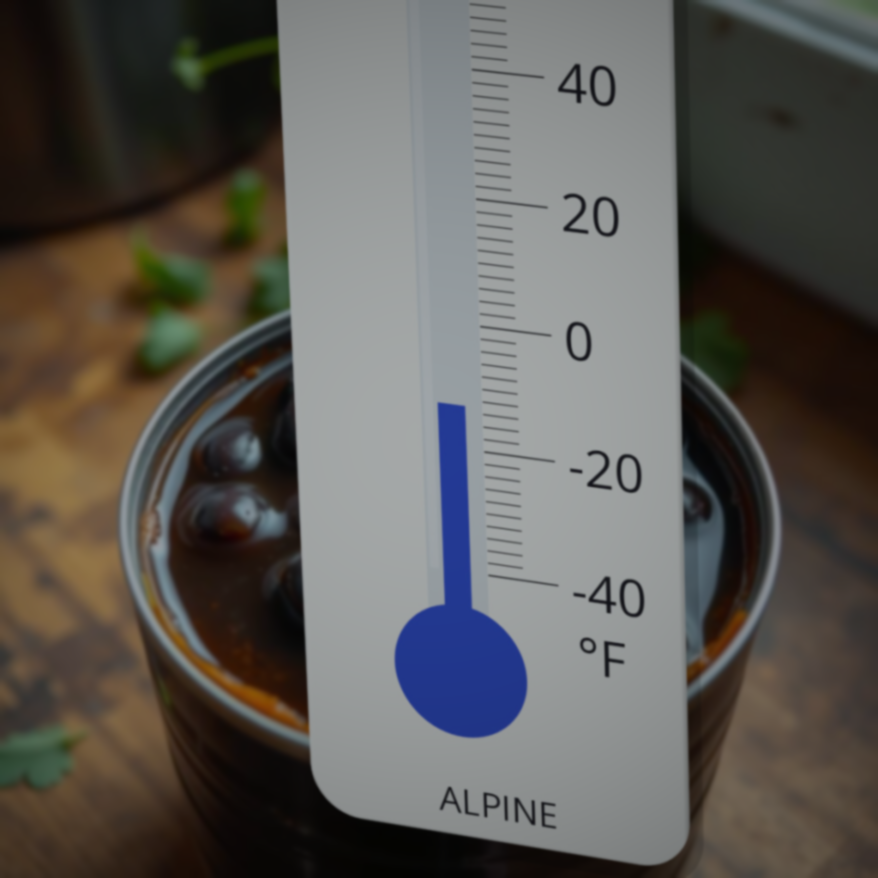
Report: -13 °F
